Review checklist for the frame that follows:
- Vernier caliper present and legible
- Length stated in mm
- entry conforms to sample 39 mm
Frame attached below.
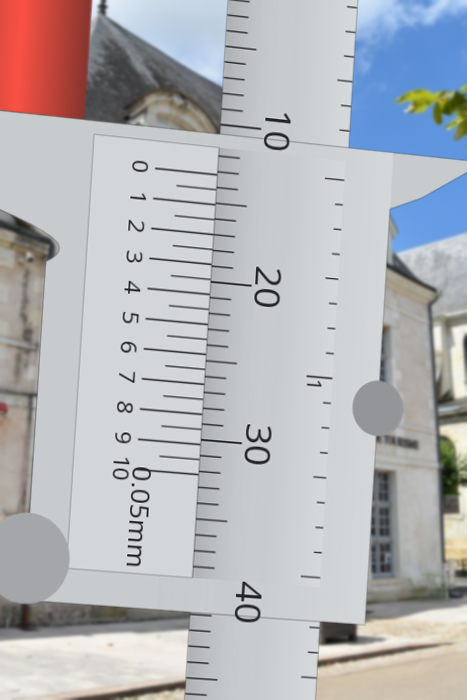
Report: 13.2 mm
